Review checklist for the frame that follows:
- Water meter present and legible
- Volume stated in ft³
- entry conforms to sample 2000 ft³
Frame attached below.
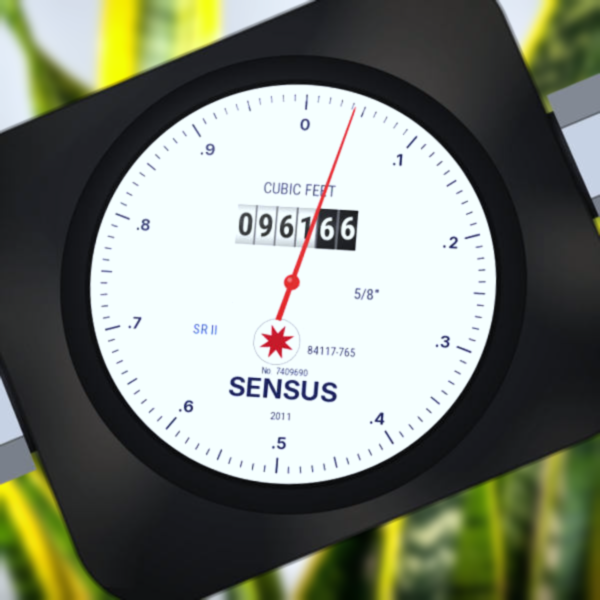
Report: 96166.04 ft³
